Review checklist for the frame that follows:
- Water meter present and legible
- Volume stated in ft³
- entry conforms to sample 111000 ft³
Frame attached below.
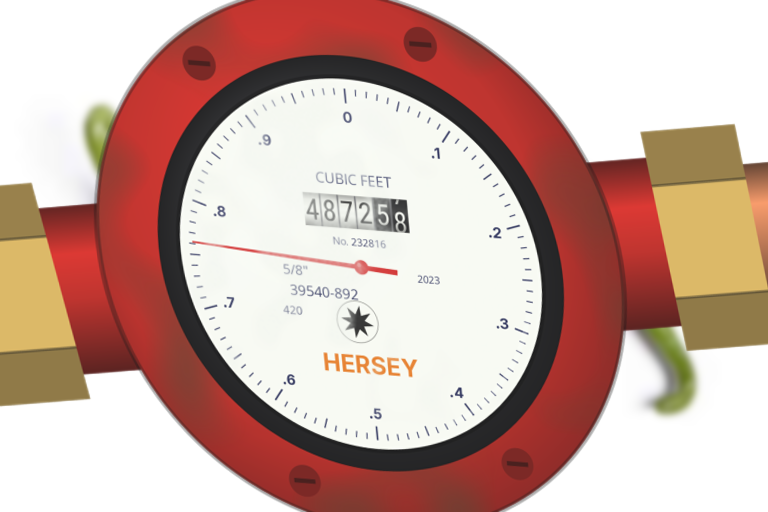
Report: 487257.76 ft³
